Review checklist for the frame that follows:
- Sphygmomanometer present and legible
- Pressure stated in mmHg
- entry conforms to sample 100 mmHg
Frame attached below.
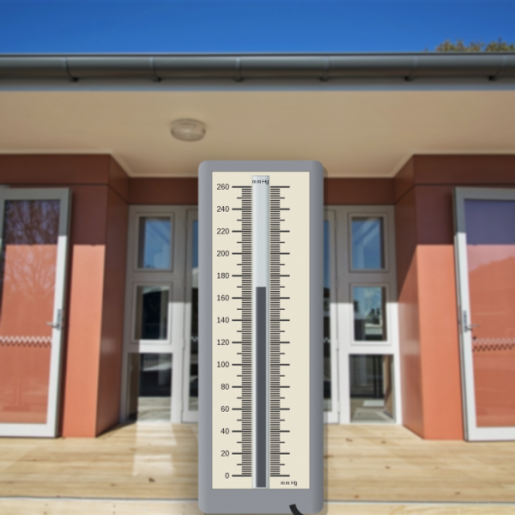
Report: 170 mmHg
